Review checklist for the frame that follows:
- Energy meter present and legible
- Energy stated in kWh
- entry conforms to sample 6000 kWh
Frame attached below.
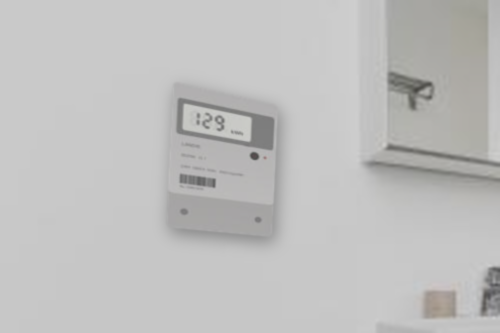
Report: 129 kWh
